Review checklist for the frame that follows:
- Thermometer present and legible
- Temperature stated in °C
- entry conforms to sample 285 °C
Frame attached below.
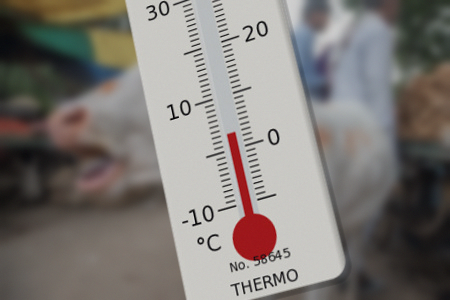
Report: 3 °C
